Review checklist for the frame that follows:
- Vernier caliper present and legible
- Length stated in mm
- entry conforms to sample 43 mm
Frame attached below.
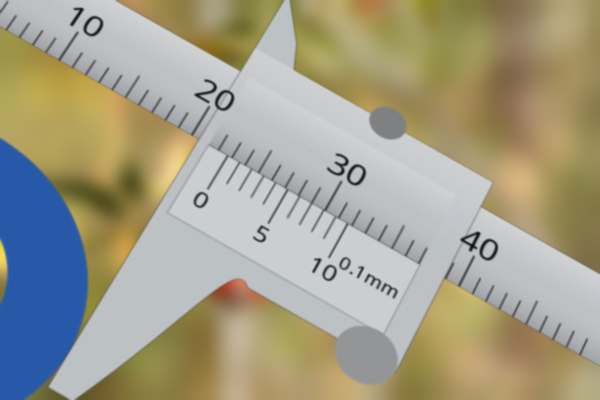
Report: 22.7 mm
